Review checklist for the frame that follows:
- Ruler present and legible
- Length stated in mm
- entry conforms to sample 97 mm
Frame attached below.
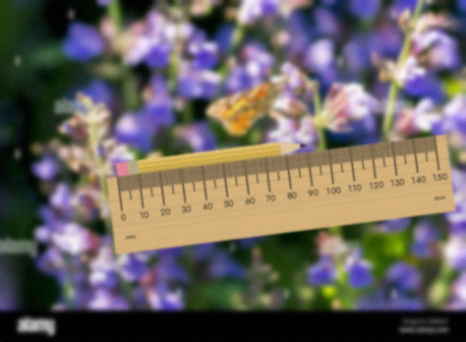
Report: 90 mm
